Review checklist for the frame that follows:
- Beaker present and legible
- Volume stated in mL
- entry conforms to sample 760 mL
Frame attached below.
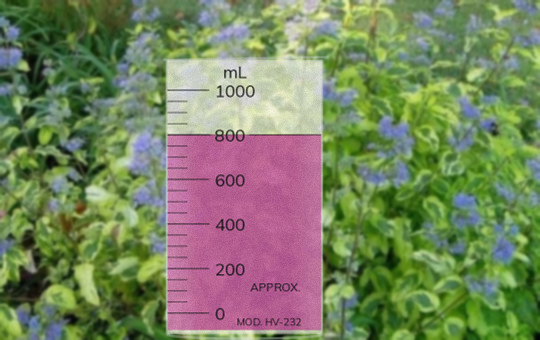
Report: 800 mL
